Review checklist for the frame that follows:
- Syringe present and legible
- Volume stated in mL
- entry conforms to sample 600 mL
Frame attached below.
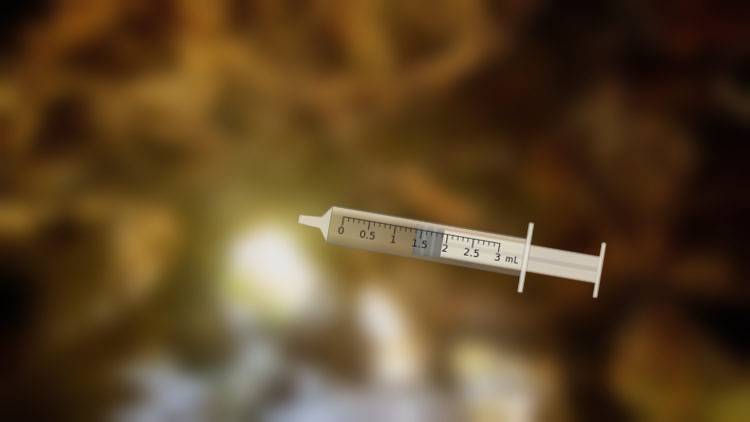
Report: 1.4 mL
